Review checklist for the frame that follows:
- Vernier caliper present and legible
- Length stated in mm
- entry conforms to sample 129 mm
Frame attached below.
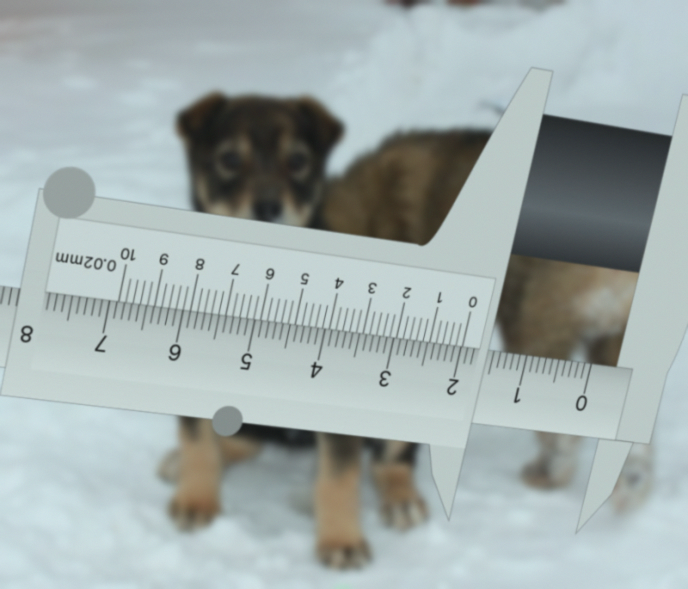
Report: 19.8 mm
